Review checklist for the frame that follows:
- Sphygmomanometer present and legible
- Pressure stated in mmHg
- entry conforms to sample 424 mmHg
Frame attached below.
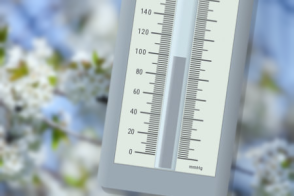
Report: 100 mmHg
